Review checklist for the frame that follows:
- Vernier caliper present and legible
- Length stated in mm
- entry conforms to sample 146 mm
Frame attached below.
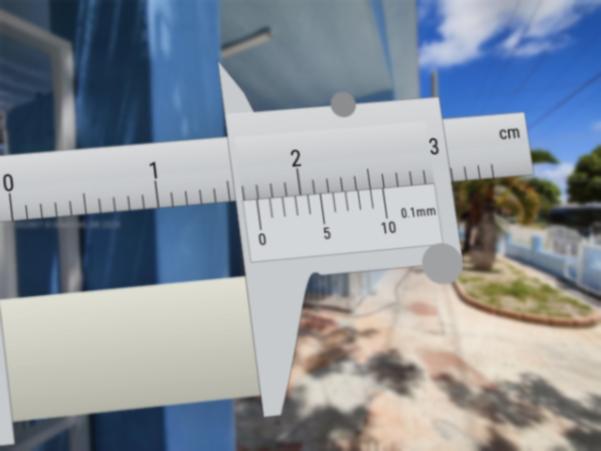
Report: 16.9 mm
